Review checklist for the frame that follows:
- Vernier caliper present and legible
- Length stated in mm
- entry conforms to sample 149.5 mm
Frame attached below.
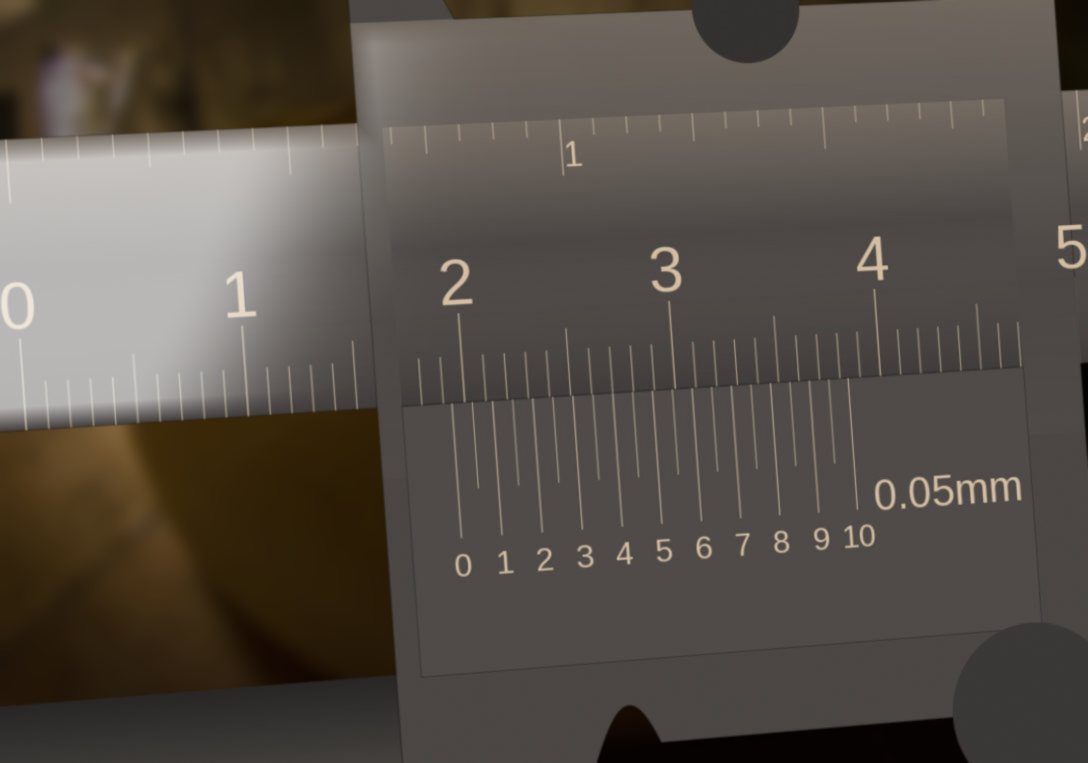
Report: 19.4 mm
